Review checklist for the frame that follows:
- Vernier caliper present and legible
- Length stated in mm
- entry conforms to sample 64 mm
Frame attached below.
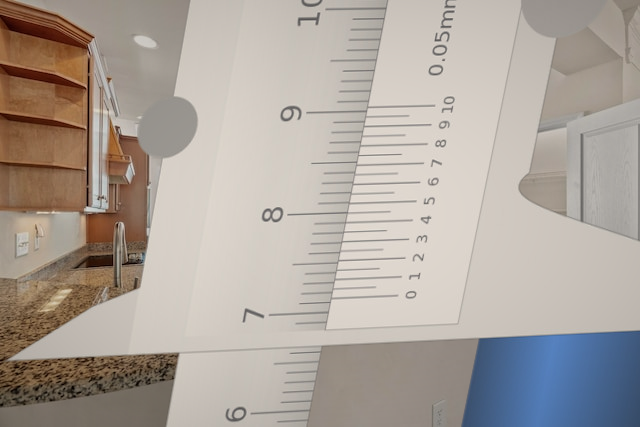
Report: 71.4 mm
